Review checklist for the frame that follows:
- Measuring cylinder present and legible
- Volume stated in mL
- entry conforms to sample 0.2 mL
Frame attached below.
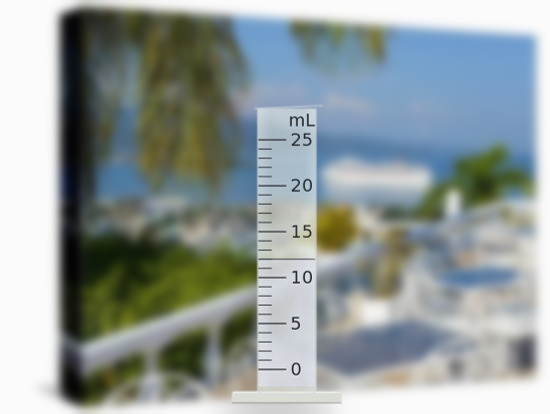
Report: 12 mL
